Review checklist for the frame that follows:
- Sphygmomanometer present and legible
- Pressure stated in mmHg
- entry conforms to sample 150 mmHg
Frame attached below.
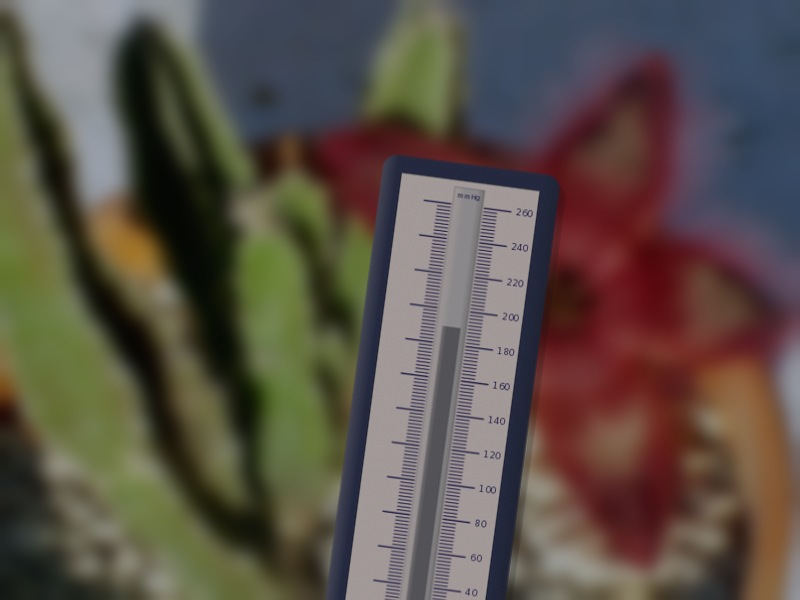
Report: 190 mmHg
